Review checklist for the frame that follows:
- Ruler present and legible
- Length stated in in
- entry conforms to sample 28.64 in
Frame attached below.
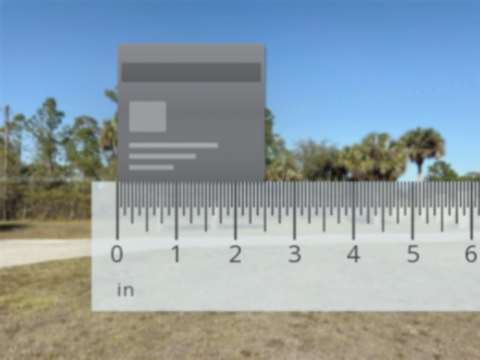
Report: 2.5 in
